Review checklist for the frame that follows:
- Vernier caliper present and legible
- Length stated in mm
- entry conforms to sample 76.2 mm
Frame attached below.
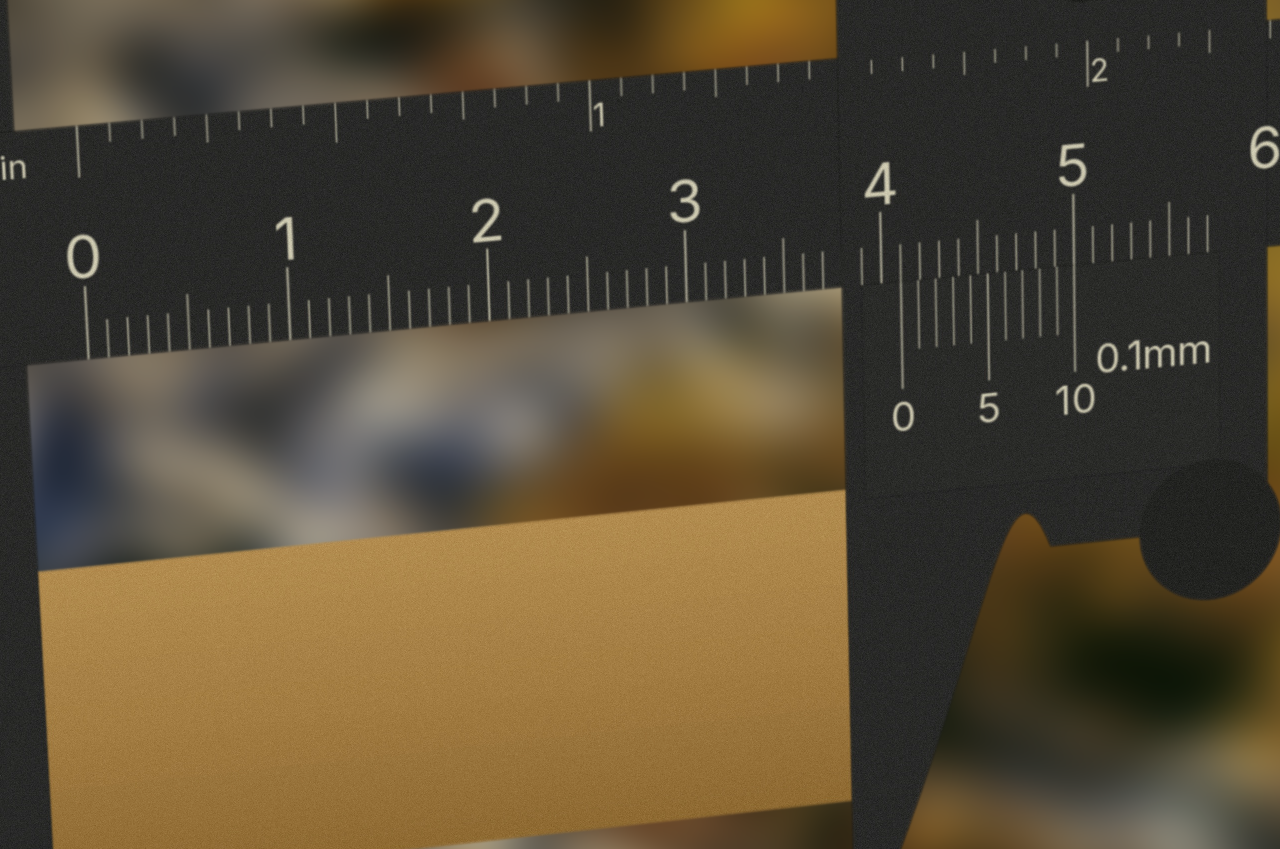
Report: 41.0 mm
